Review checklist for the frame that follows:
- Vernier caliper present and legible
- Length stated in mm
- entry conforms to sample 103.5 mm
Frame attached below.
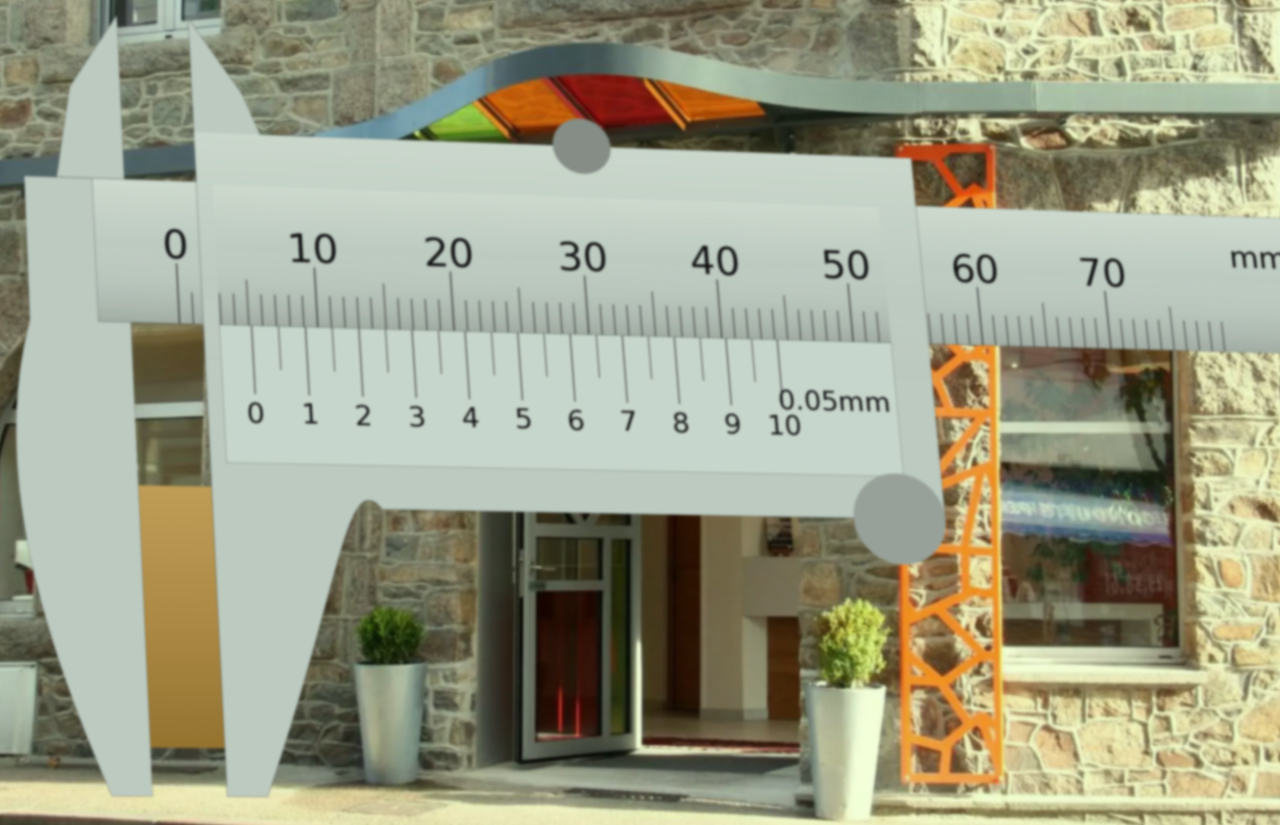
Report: 5.2 mm
